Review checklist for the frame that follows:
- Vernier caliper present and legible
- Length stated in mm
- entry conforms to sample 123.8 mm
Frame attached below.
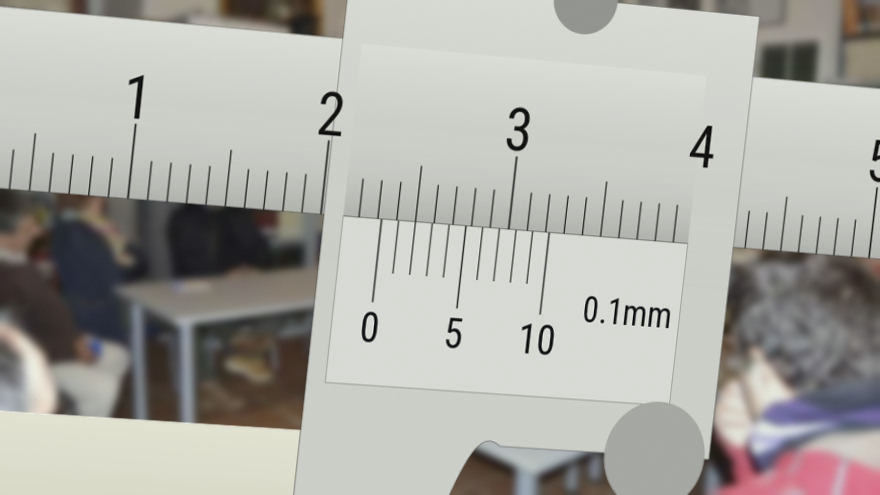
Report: 23.2 mm
